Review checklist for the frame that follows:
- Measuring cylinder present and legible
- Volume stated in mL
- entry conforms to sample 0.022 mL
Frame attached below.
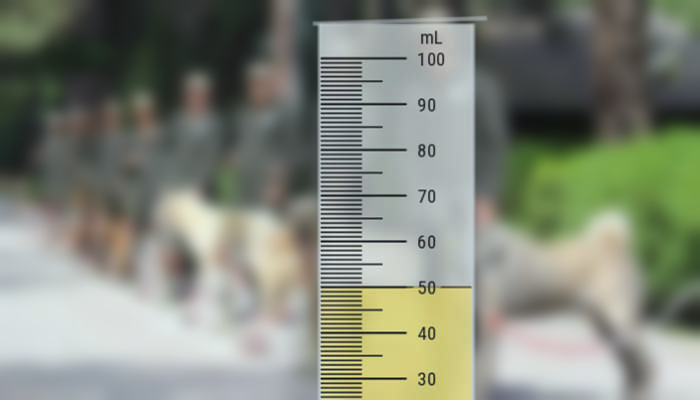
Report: 50 mL
